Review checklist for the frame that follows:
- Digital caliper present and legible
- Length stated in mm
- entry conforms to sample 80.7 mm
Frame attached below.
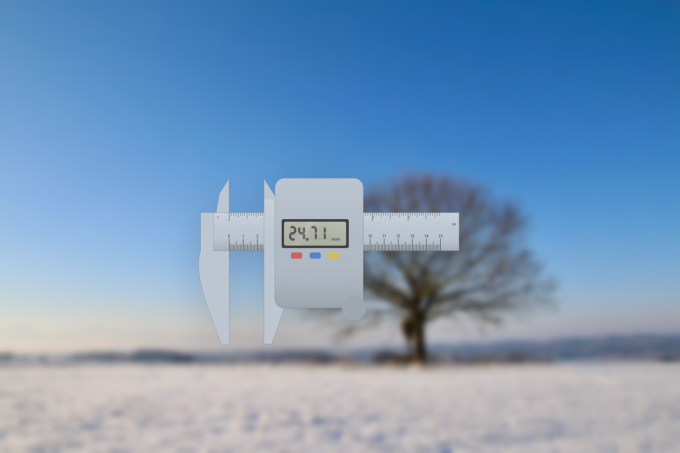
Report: 24.71 mm
